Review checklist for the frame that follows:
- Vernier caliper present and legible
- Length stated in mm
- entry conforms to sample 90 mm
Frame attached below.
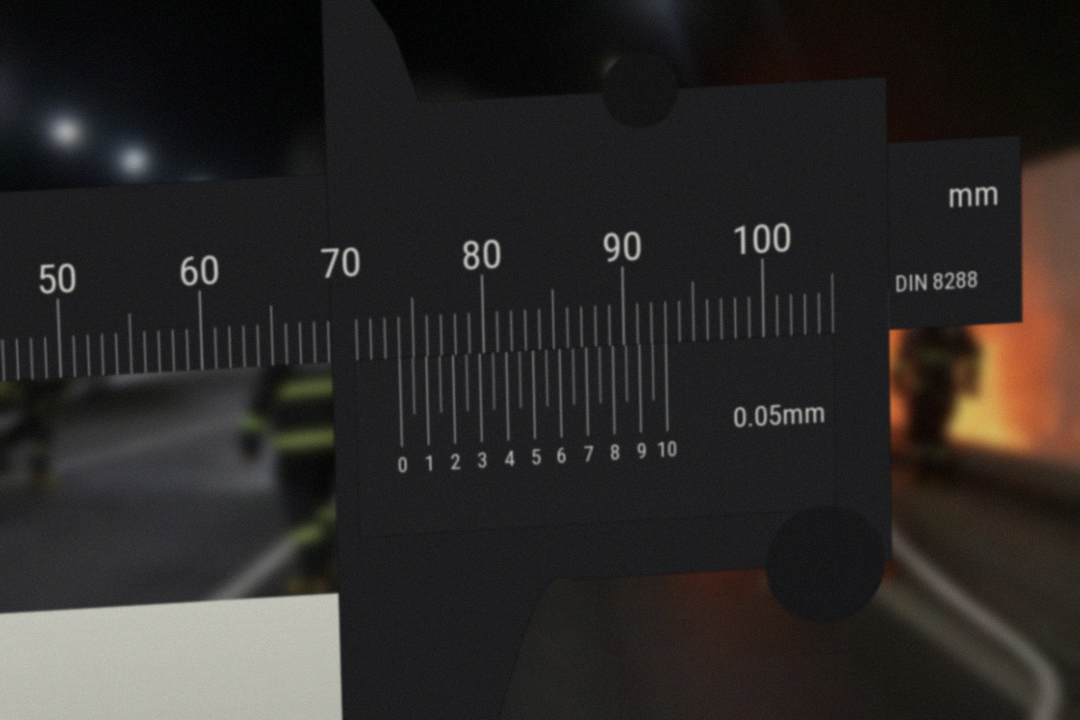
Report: 74.0 mm
